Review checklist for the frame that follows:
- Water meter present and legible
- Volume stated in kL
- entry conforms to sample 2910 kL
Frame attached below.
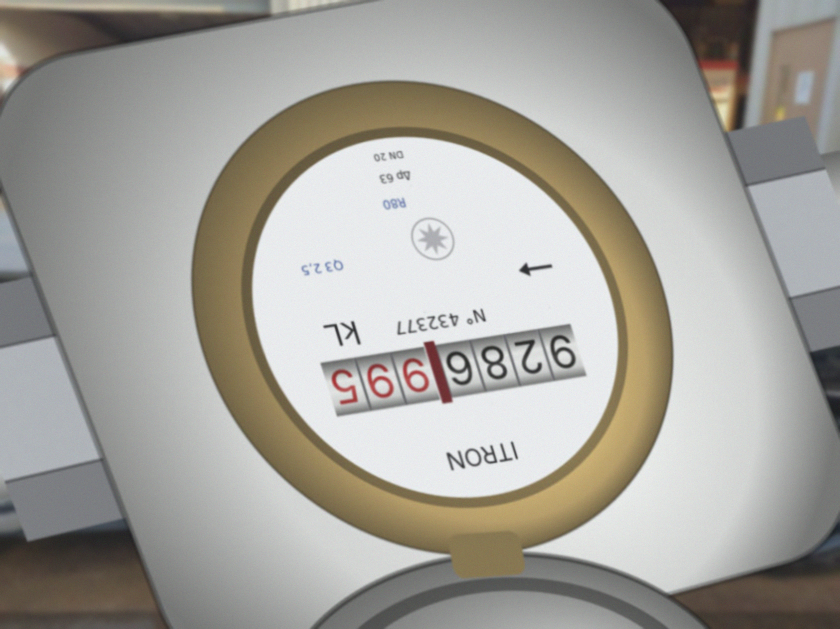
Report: 9286.995 kL
